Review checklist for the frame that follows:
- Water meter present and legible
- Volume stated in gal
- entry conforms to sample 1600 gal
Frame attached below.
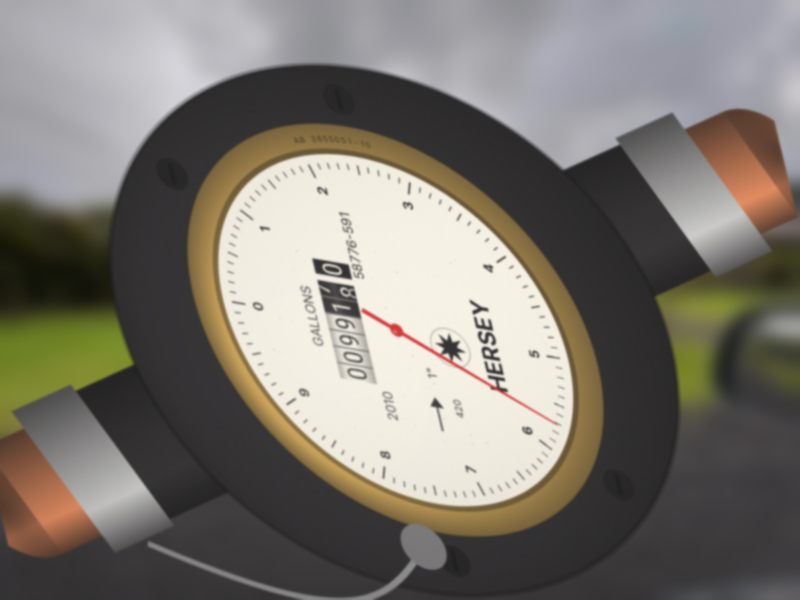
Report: 99175.7 gal
